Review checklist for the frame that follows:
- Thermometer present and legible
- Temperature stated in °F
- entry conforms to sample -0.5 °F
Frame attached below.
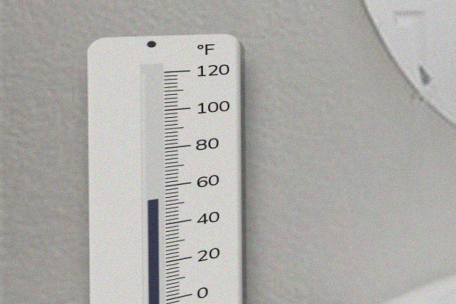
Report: 54 °F
